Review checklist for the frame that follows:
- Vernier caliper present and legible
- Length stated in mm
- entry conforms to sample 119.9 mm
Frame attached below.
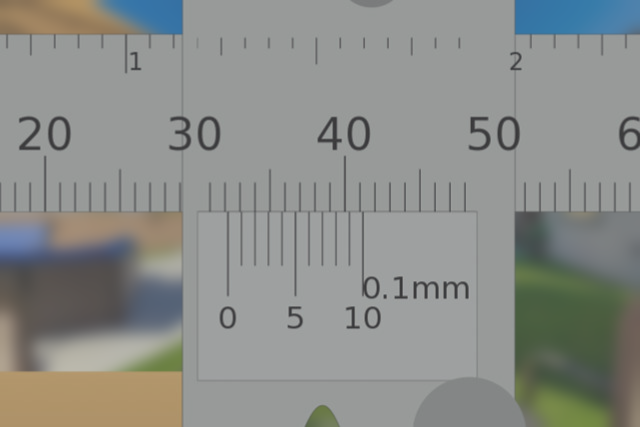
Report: 32.2 mm
